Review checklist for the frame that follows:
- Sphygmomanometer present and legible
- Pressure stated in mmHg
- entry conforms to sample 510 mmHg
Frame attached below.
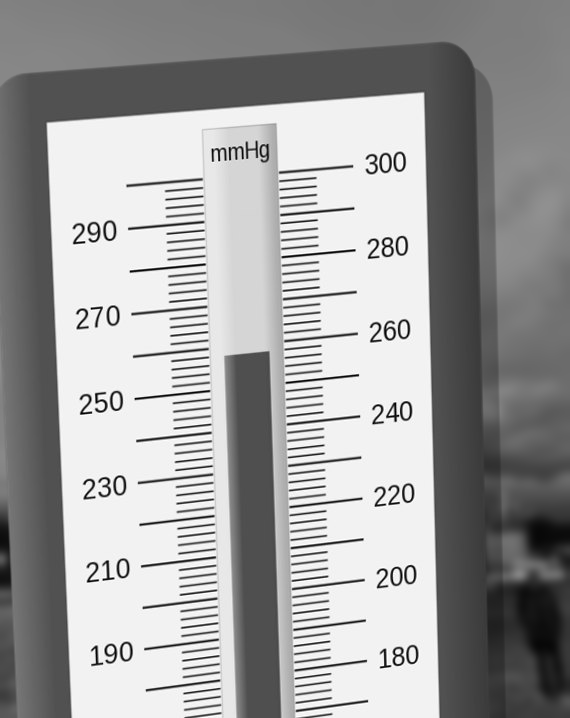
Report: 258 mmHg
